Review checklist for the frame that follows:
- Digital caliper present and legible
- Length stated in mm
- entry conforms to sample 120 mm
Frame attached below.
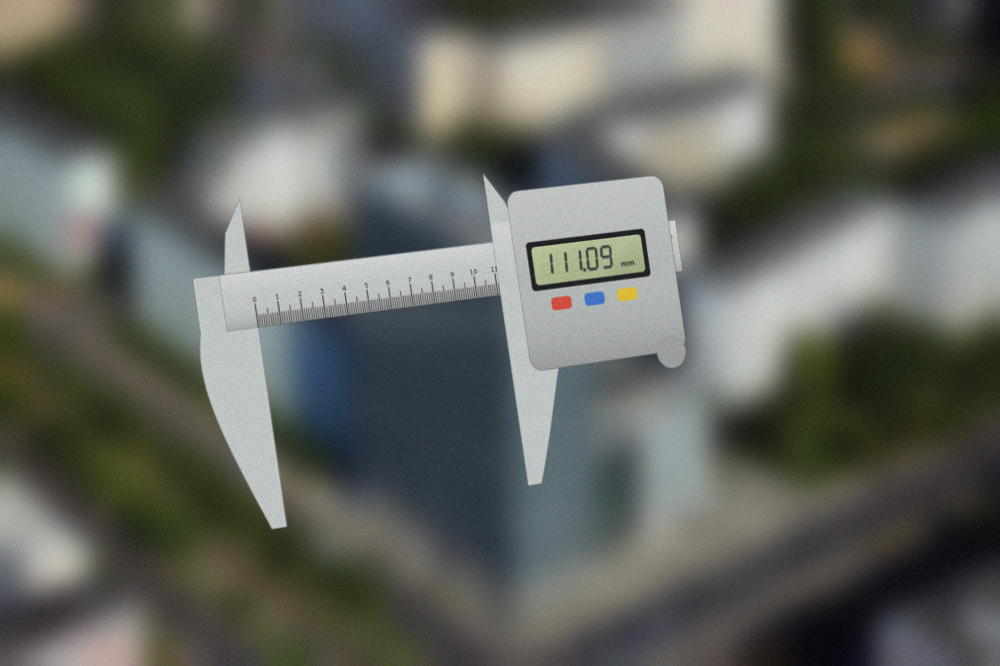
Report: 111.09 mm
